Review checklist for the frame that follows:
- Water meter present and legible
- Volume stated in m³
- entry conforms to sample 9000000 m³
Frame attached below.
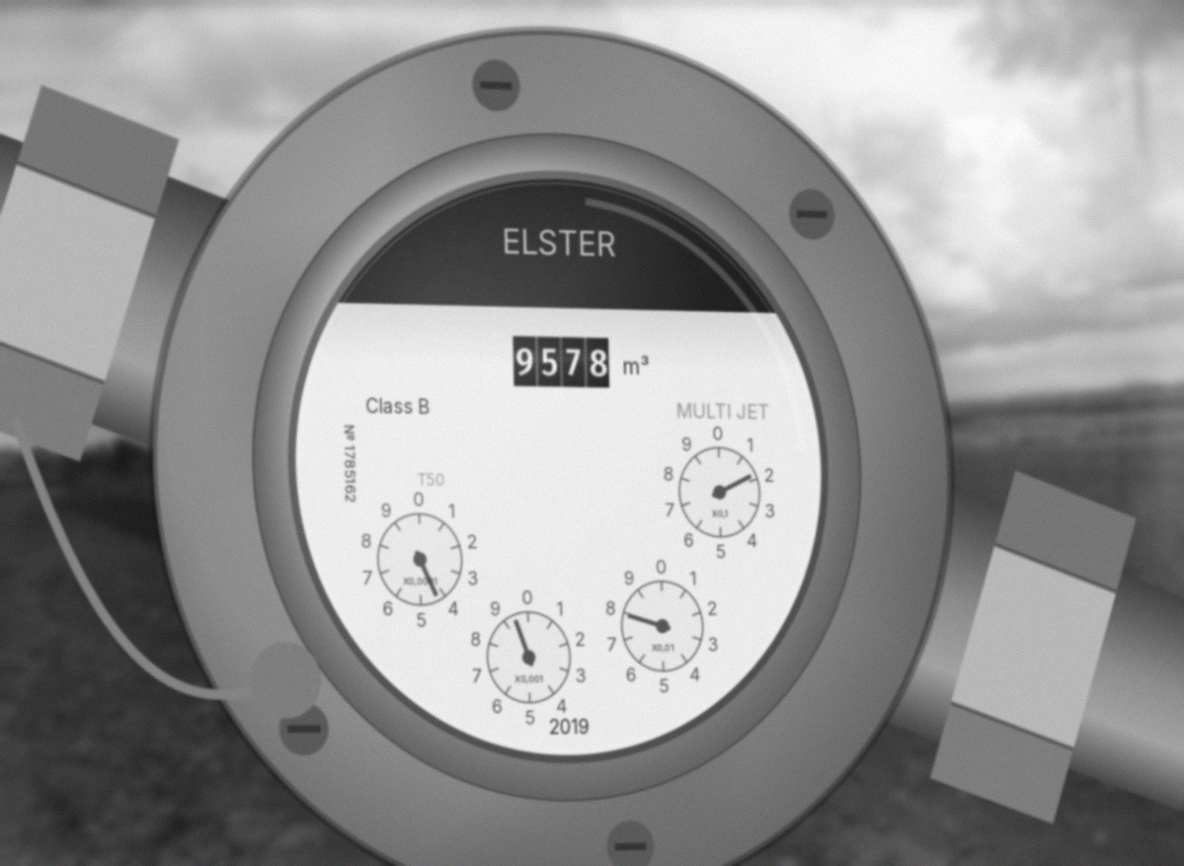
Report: 9578.1794 m³
